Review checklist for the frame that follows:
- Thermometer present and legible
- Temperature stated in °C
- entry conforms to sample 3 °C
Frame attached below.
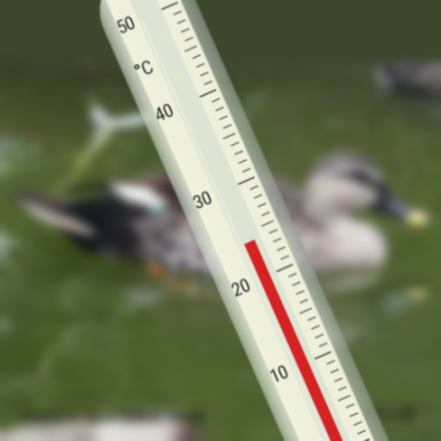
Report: 24 °C
